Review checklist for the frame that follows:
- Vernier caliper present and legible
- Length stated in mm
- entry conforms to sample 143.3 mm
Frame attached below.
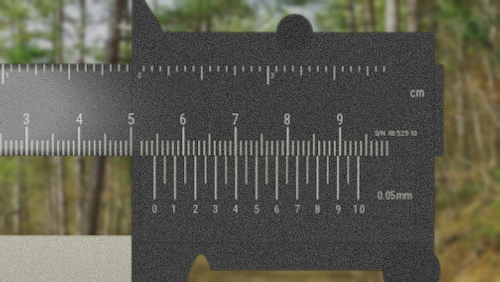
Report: 54.5 mm
